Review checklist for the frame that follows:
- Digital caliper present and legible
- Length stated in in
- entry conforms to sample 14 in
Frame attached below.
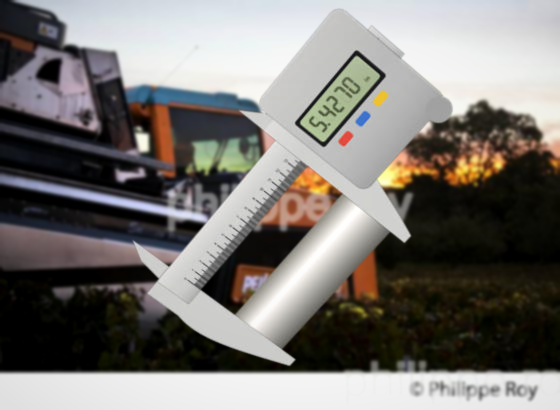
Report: 5.4270 in
